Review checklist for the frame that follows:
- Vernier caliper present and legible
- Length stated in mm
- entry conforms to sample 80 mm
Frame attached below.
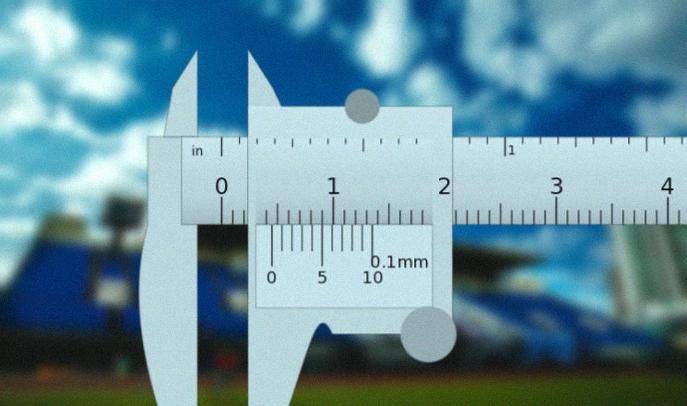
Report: 4.5 mm
